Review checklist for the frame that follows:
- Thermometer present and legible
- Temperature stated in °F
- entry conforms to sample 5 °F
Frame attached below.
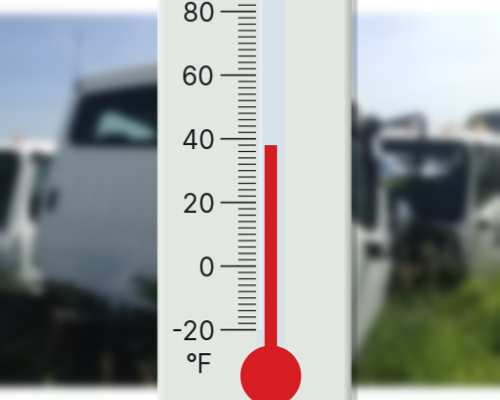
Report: 38 °F
